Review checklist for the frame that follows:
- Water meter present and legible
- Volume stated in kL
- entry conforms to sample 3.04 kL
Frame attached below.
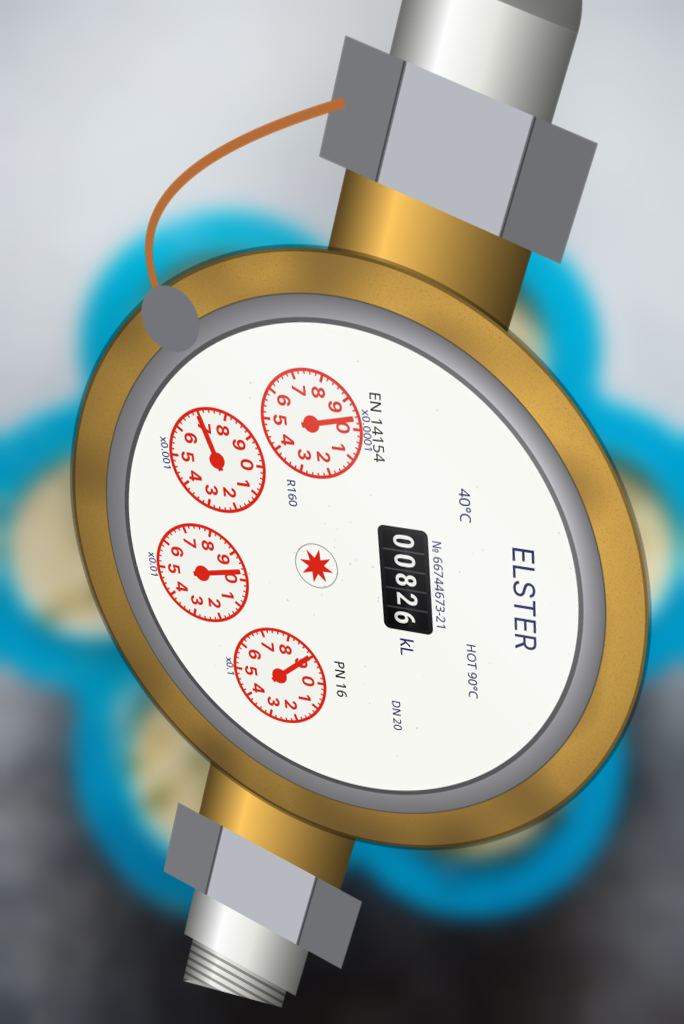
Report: 825.8969 kL
